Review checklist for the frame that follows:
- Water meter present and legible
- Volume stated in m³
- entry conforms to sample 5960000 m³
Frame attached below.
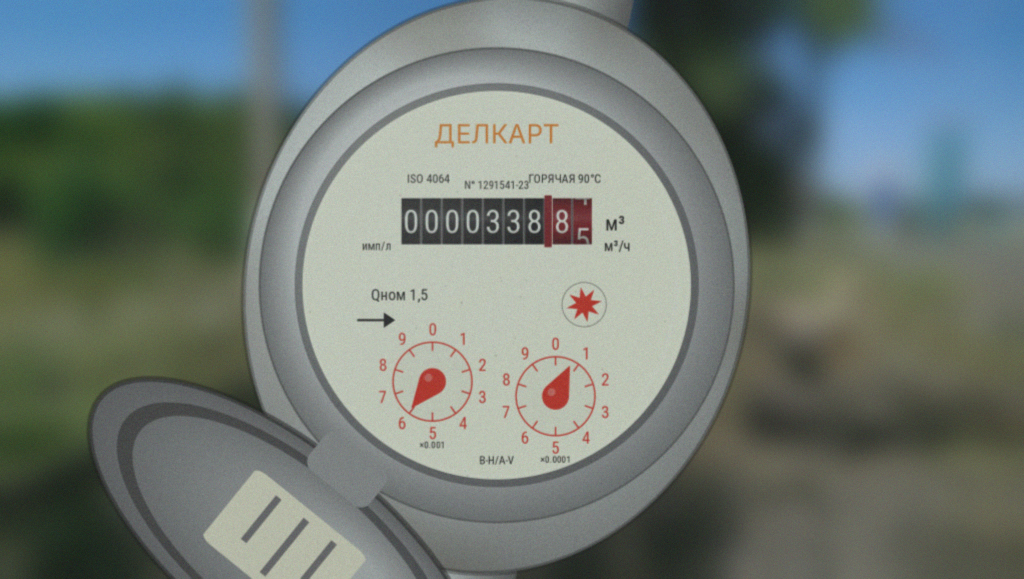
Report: 338.8460 m³
